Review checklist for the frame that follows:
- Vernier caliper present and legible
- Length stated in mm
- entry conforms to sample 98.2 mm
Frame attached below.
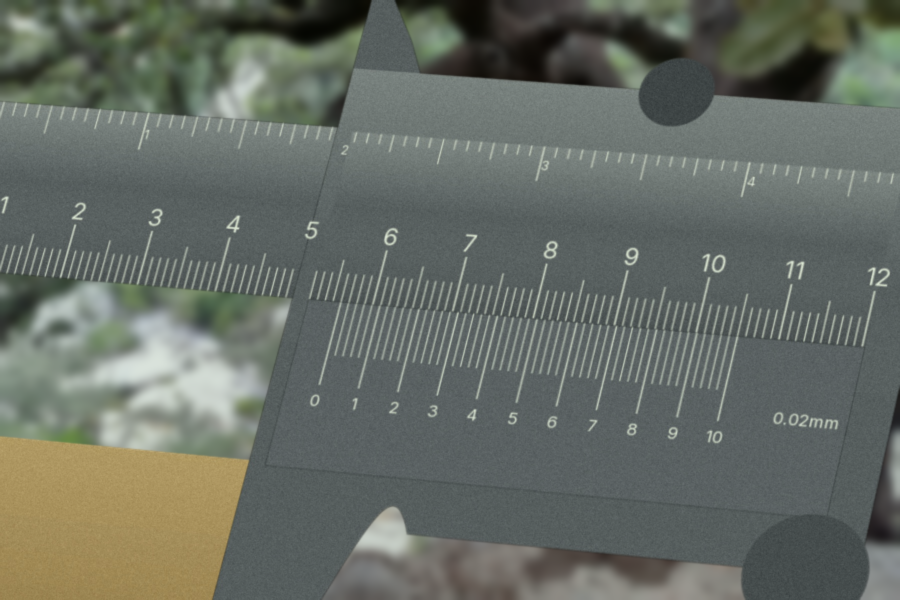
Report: 56.0 mm
